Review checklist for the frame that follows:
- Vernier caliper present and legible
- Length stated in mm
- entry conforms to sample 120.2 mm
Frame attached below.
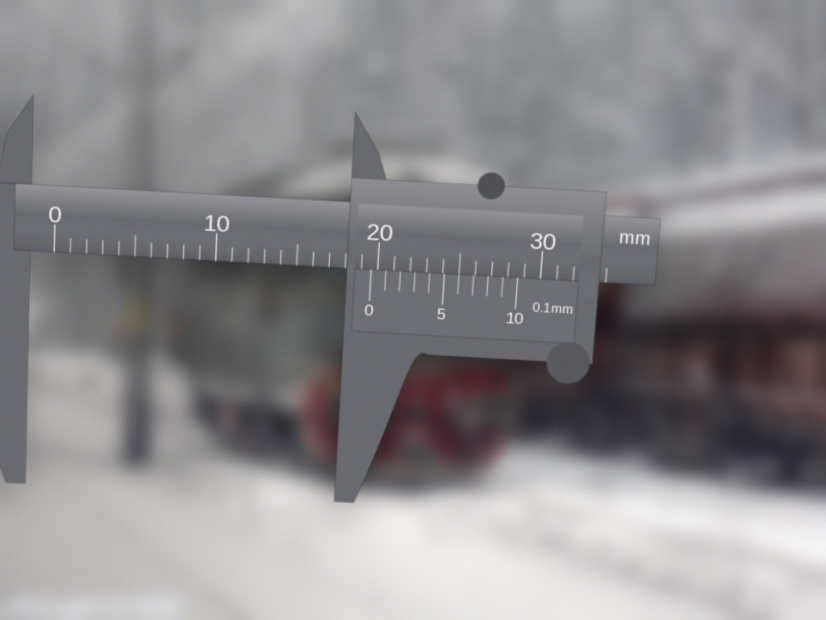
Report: 19.6 mm
